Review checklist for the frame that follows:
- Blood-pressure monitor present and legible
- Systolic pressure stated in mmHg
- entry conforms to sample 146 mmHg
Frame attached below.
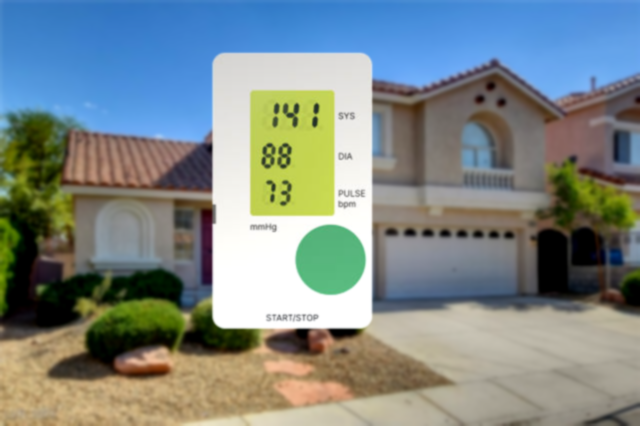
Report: 141 mmHg
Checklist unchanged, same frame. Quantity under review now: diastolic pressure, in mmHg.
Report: 88 mmHg
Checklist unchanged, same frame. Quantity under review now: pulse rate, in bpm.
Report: 73 bpm
